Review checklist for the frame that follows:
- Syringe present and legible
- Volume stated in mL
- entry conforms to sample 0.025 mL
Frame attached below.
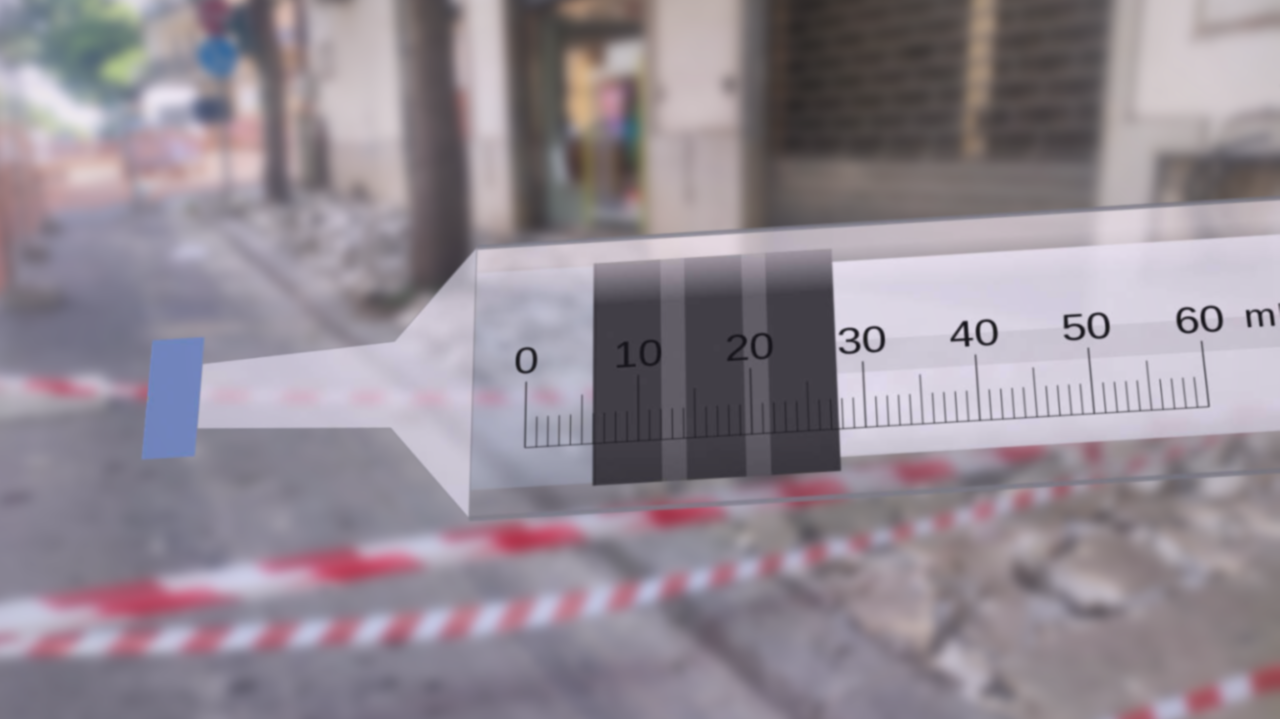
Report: 6 mL
